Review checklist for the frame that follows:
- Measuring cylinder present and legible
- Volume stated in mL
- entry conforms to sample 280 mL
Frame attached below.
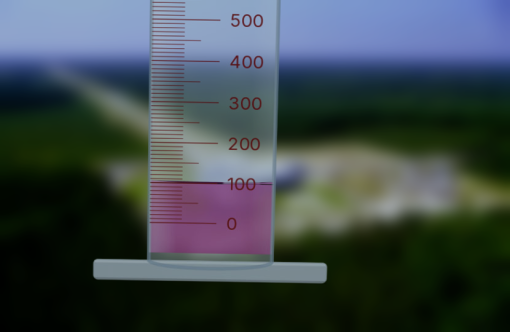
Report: 100 mL
